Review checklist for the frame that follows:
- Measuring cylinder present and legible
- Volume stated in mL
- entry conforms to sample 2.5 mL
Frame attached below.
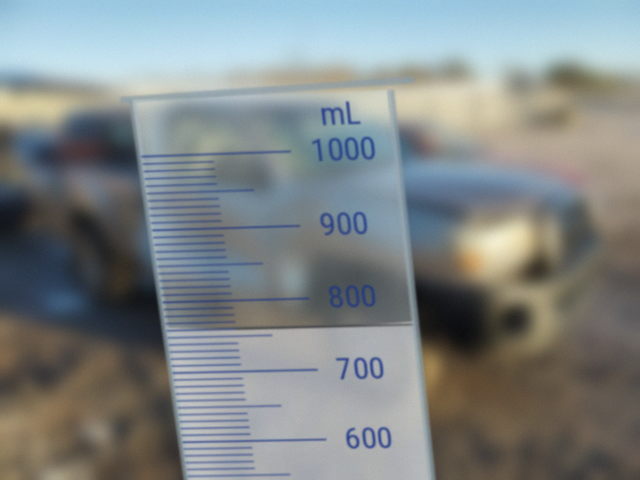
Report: 760 mL
